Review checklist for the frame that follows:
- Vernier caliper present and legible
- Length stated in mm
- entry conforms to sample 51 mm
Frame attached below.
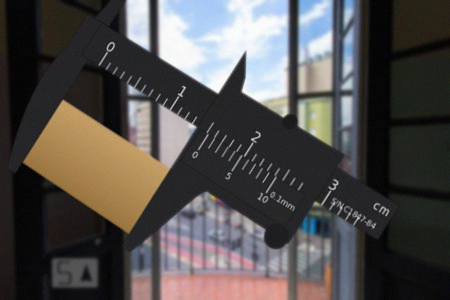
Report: 15.2 mm
